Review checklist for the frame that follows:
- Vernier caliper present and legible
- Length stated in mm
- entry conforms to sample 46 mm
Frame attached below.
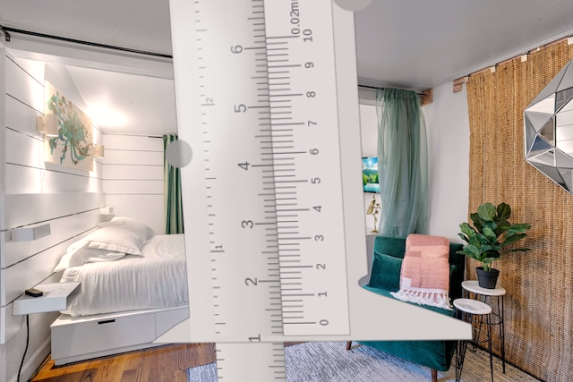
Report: 12.6 mm
